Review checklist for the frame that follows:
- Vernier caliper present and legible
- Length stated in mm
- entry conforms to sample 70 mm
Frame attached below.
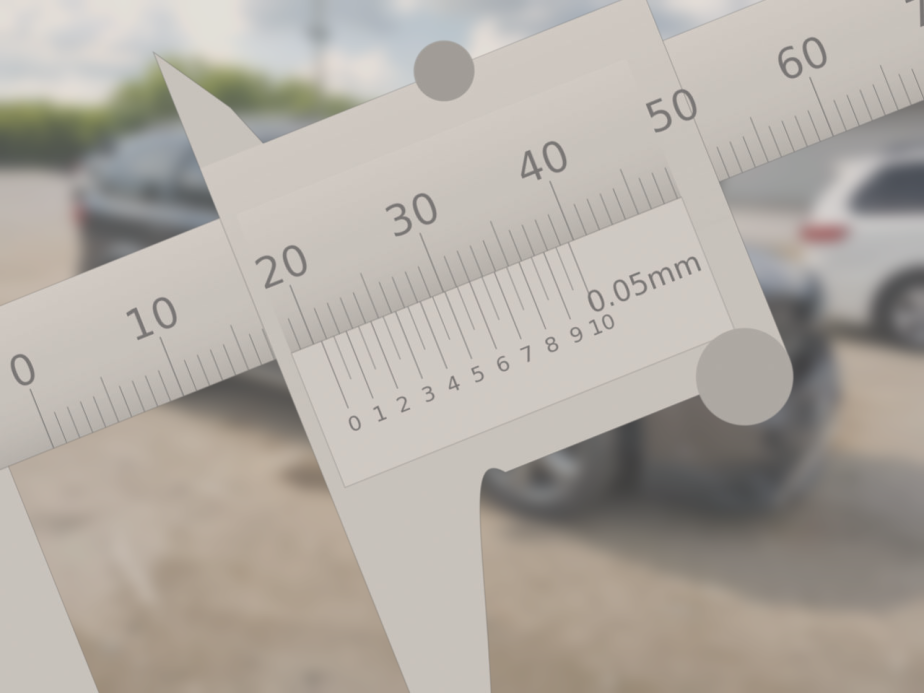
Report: 20.6 mm
